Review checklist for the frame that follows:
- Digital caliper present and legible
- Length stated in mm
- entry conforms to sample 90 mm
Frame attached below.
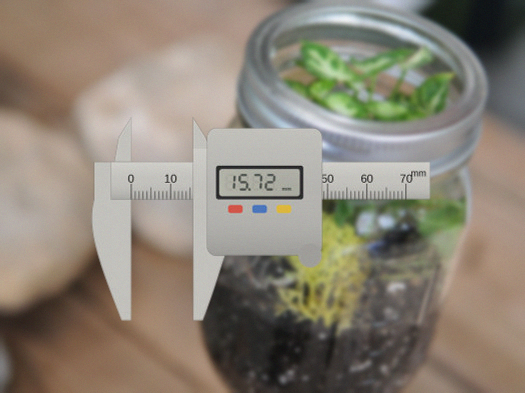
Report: 15.72 mm
